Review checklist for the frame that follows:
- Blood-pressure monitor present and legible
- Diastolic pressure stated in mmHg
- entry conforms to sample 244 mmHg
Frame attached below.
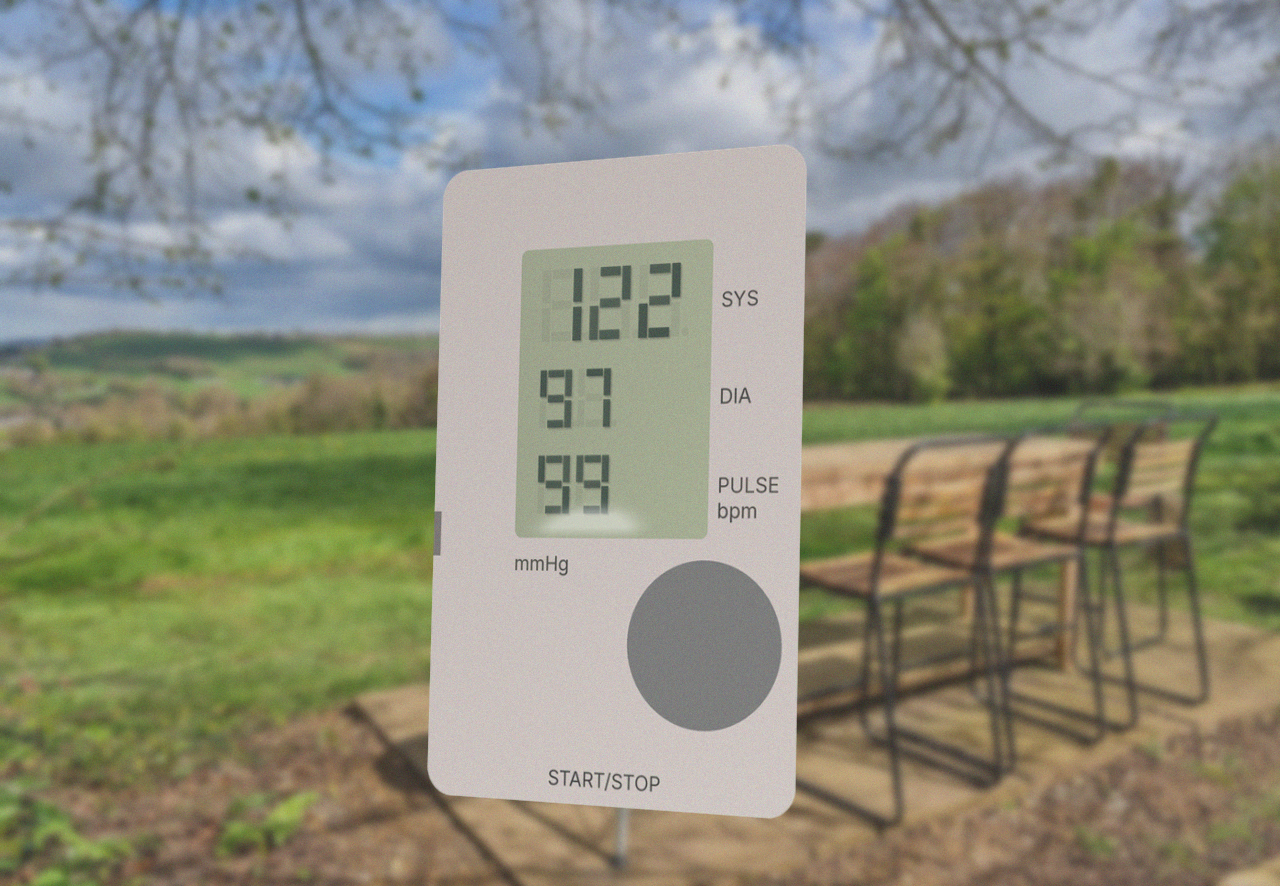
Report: 97 mmHg
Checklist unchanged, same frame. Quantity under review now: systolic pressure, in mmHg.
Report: 122 mmHg
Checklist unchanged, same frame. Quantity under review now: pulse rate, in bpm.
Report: 99 bpm
